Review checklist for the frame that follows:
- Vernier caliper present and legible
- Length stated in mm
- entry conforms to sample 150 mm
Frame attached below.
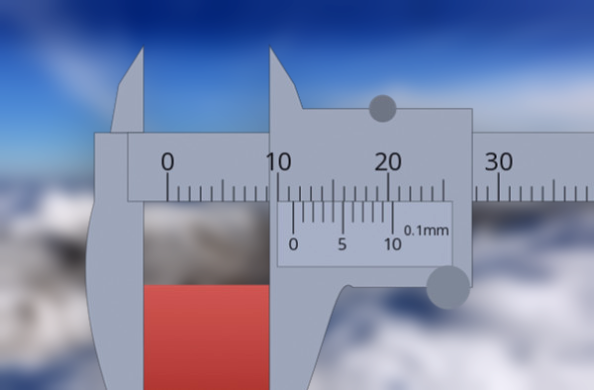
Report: 11.4 mm
